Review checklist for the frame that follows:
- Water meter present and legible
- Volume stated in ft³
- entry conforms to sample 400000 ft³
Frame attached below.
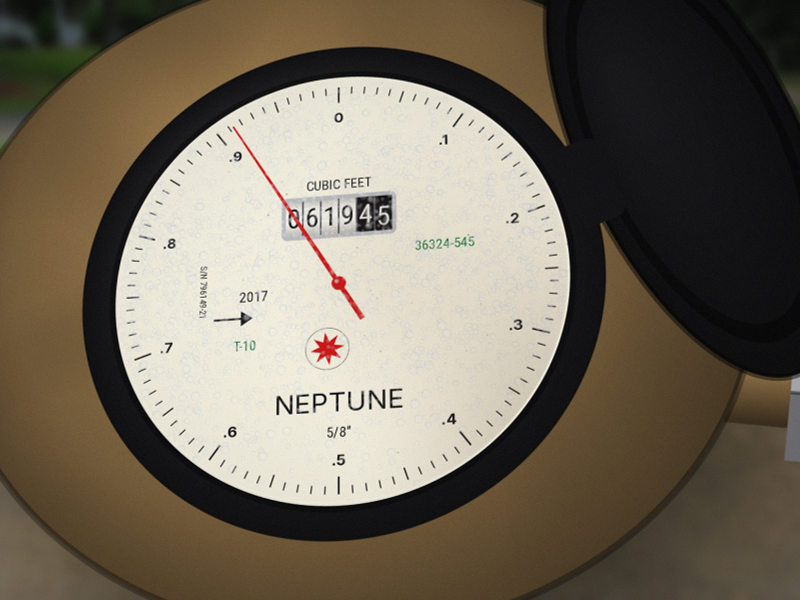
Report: 61944.91 ft³
